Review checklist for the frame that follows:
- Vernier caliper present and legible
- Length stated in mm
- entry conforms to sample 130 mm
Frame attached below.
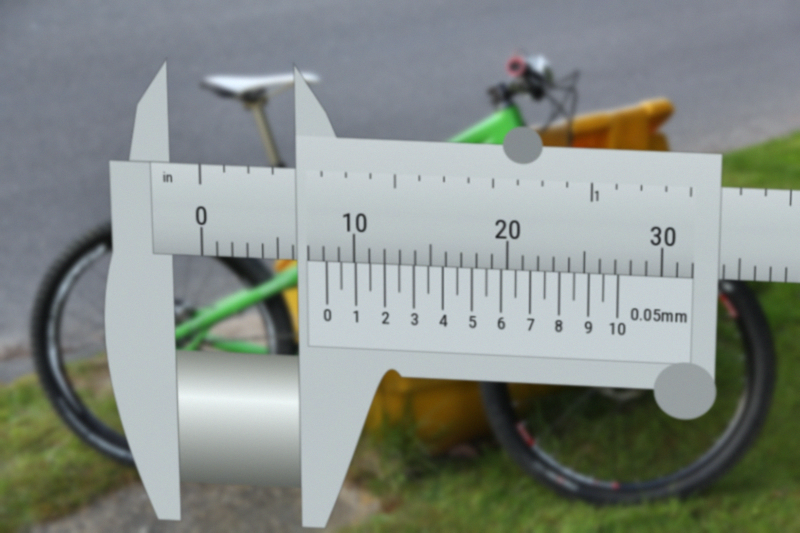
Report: 8.2 mm
